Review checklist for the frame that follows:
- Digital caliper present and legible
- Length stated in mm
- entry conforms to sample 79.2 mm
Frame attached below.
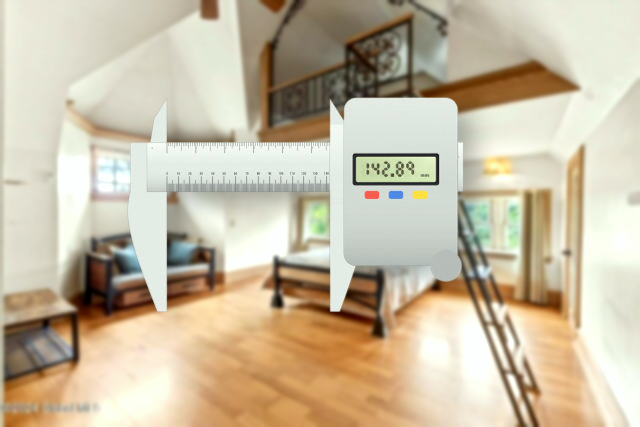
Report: 142.89 mm
